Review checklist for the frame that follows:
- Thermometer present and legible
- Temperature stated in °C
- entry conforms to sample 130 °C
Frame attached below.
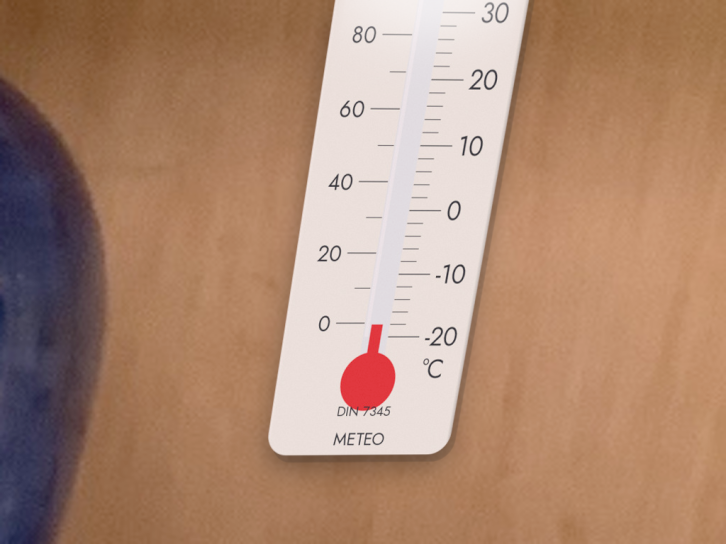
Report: -18 °C
